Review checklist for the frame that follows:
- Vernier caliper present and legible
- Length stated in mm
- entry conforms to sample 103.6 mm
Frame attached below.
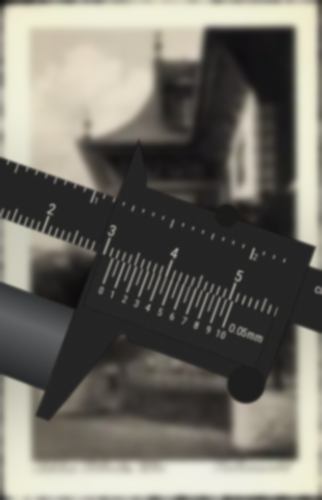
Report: 31.5 mm
